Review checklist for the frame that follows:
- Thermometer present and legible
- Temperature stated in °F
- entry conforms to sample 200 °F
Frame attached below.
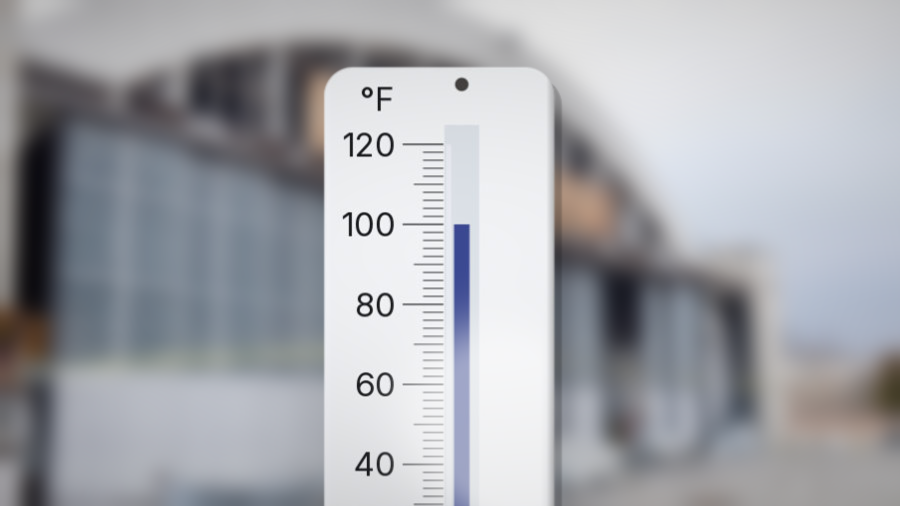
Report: 100 °F
